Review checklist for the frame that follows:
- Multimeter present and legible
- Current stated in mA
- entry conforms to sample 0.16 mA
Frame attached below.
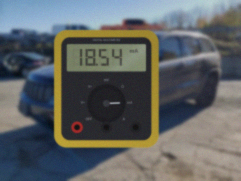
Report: 18.54 mA
